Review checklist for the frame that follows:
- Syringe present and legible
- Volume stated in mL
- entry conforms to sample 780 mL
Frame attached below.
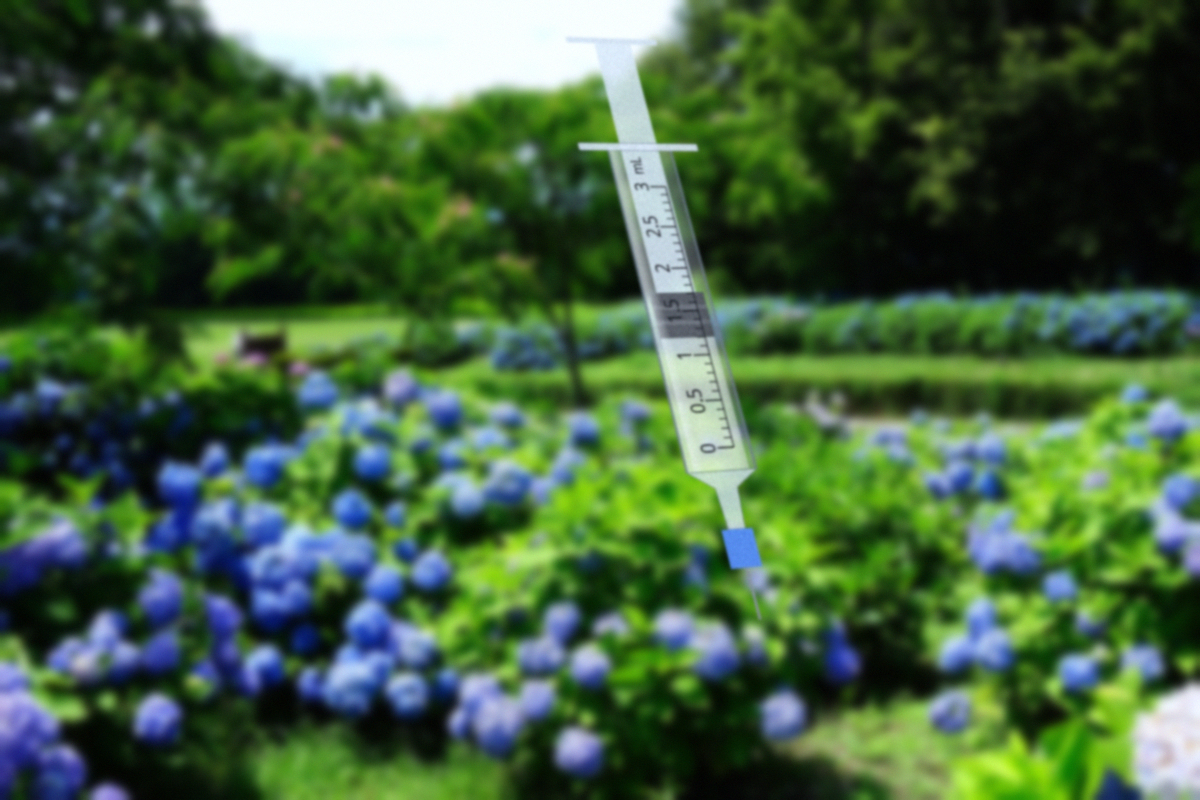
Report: 1.2 mL
